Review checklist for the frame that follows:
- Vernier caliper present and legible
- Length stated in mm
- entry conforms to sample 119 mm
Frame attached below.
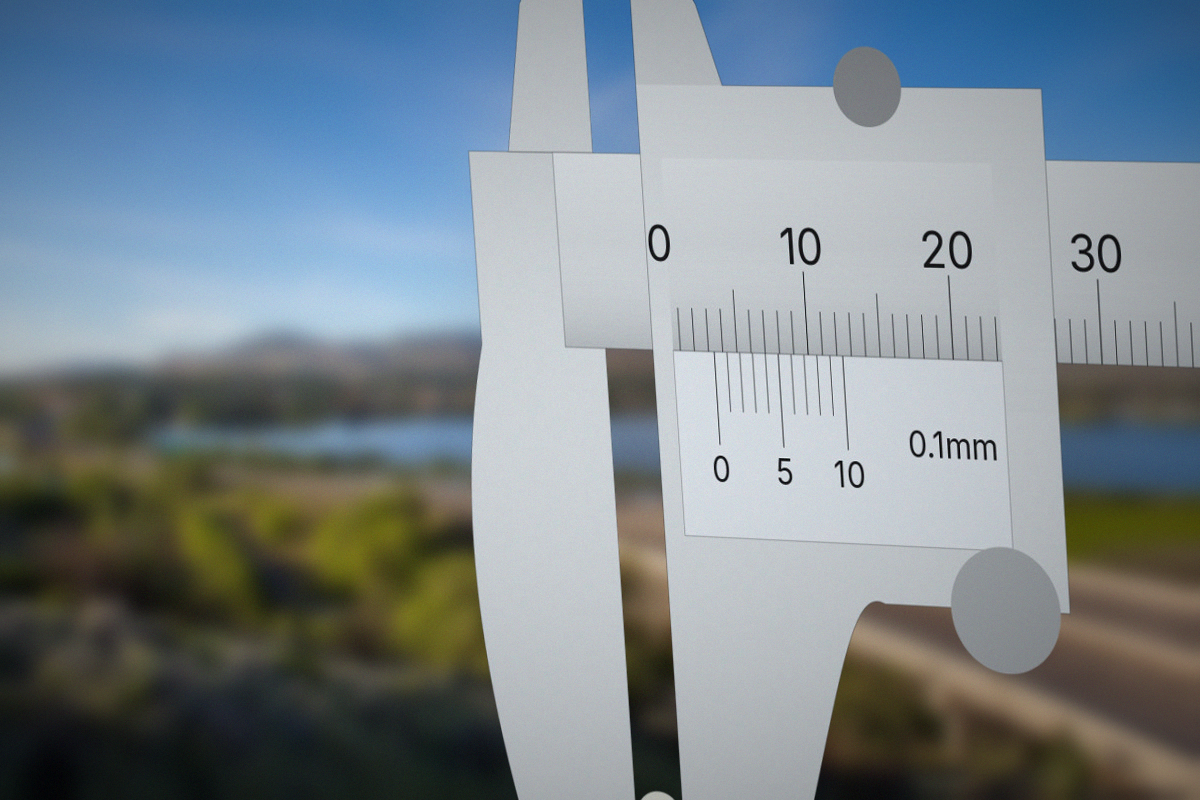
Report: 3.4 mm
